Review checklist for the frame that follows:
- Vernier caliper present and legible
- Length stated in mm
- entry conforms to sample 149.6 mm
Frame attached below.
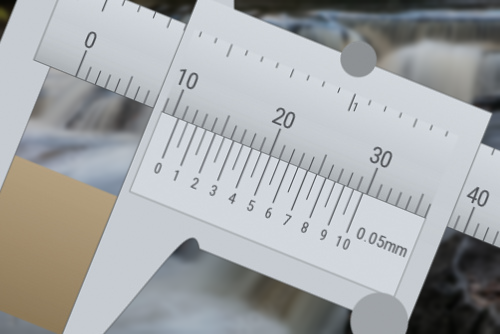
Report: 10.6 mm
